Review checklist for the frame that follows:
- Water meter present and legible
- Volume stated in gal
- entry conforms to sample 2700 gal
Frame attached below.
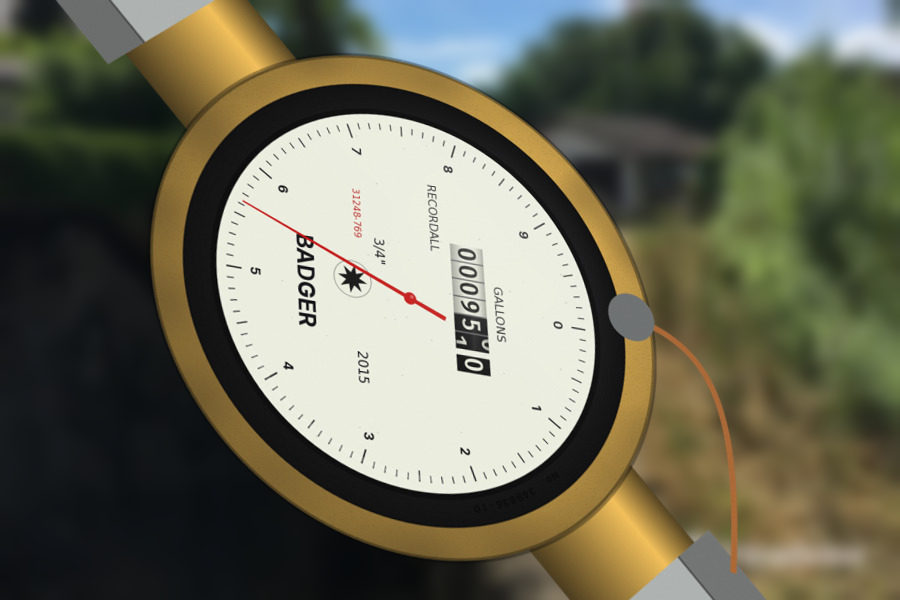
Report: 9505.6 gal
